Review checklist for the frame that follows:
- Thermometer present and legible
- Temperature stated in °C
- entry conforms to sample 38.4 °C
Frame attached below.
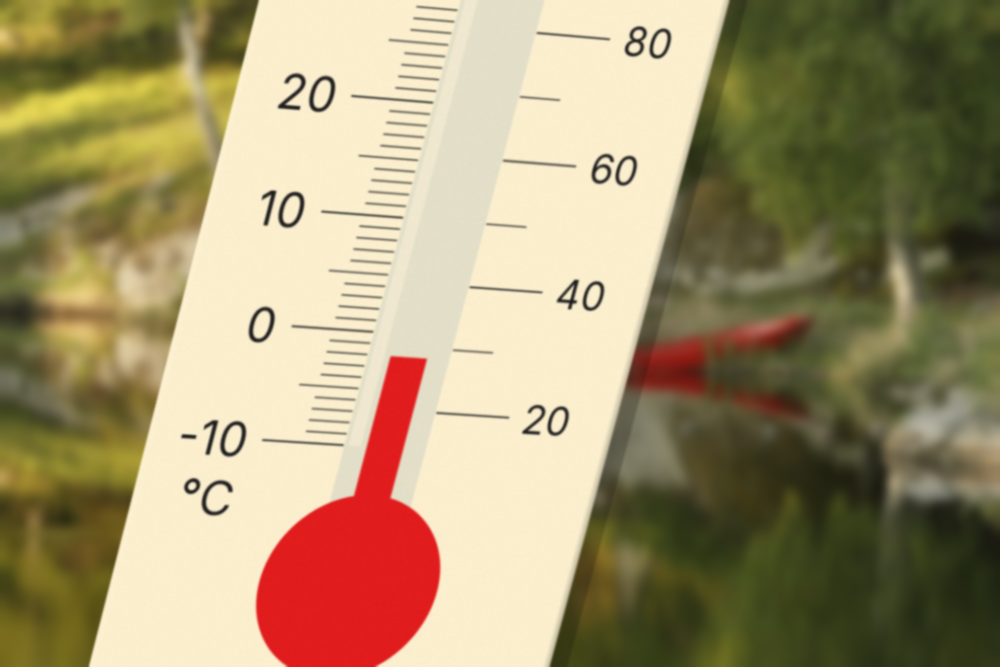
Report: -2 °C
